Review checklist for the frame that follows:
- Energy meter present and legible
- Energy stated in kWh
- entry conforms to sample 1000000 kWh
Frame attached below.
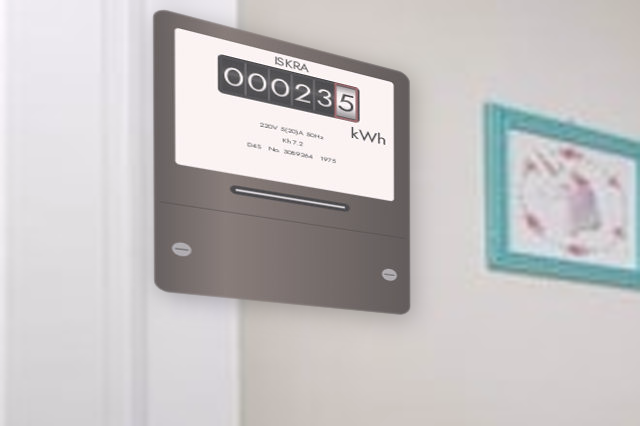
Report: 23.5 kWh
